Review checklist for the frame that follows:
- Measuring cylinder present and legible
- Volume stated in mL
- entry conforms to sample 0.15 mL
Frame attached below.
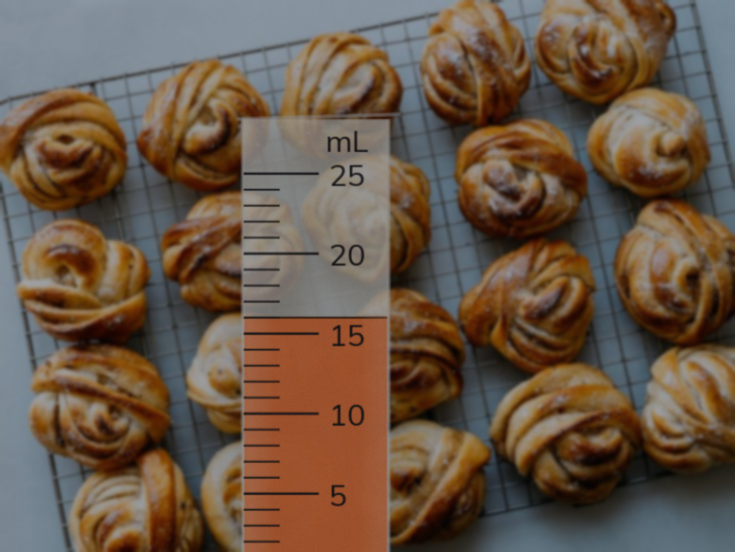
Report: 16 mL
